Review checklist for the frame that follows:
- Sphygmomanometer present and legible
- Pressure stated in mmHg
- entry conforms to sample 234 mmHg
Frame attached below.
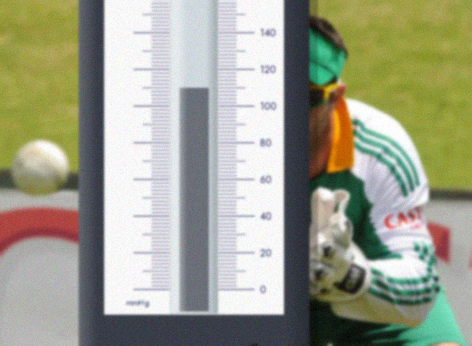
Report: 110 mmHg
